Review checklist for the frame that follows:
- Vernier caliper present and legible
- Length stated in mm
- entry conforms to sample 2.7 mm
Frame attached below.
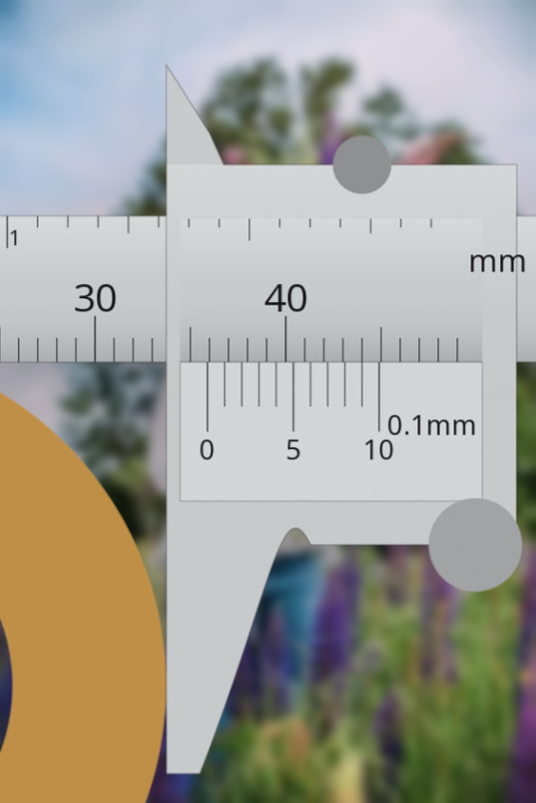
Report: 35.9 mm
